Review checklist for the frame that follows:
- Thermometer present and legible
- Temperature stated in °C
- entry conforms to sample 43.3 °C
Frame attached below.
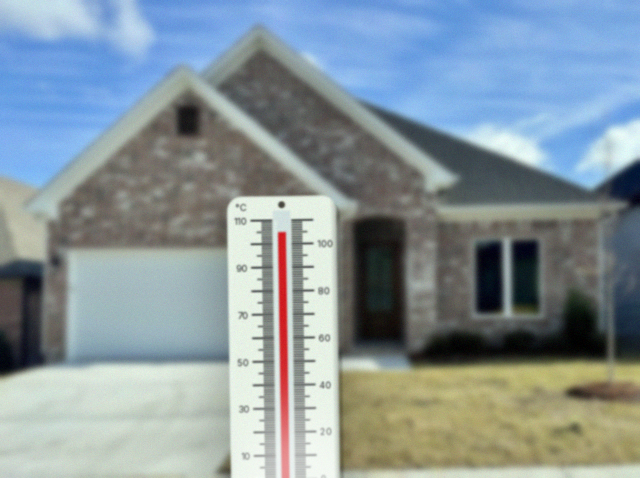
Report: 105 °C
